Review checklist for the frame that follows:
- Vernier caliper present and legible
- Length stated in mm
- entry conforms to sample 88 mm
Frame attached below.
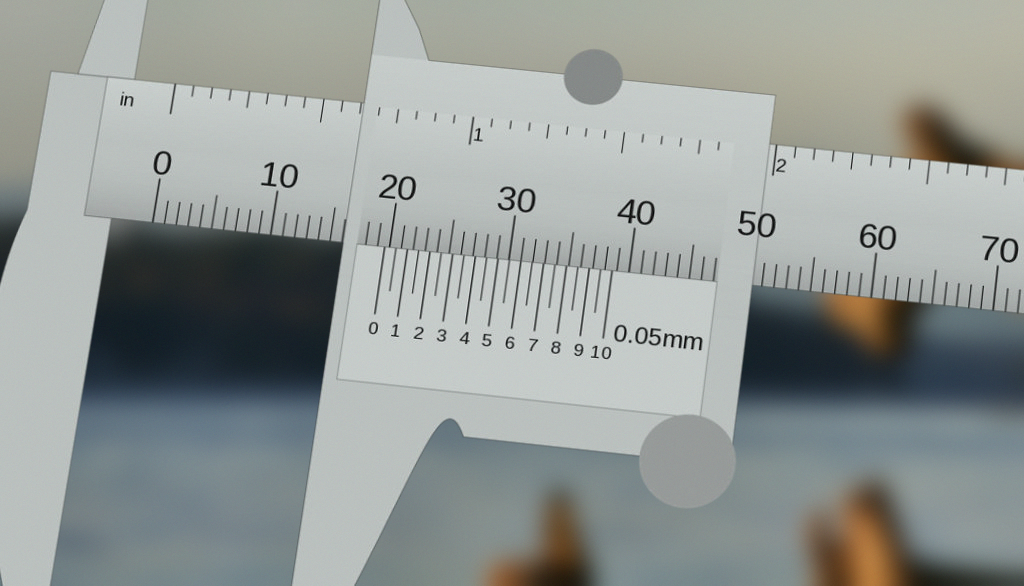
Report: 19.6 mm
